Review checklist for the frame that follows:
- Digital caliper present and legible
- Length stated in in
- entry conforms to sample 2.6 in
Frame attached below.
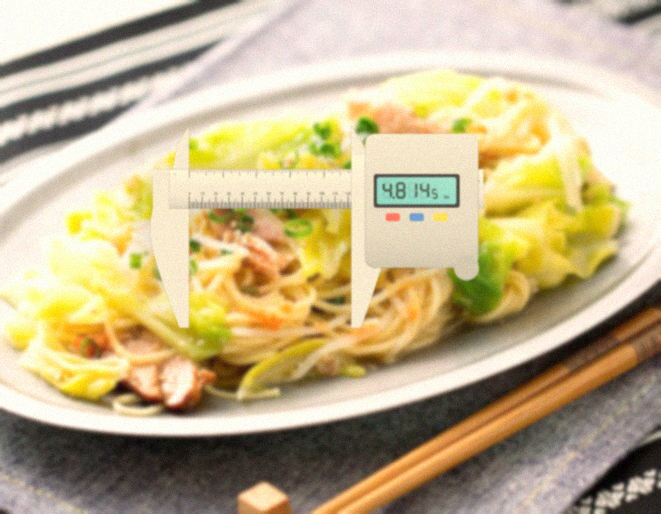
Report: 4.8145 in
